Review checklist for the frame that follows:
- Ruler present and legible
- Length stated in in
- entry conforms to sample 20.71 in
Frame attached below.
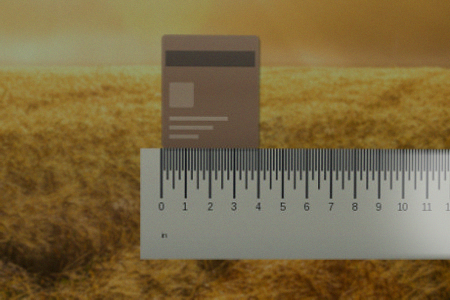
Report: 4 in
